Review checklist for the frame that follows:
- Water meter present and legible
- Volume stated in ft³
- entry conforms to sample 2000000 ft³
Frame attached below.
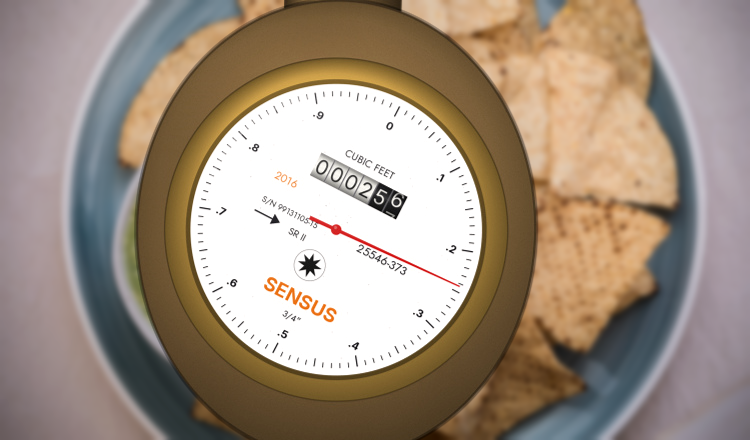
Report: 256.24 ft³
